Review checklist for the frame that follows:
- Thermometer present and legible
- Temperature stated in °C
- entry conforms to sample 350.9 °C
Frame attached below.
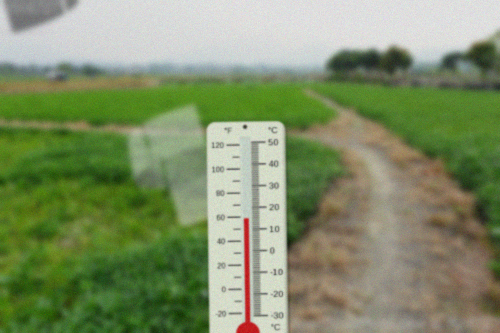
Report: 15 °C
